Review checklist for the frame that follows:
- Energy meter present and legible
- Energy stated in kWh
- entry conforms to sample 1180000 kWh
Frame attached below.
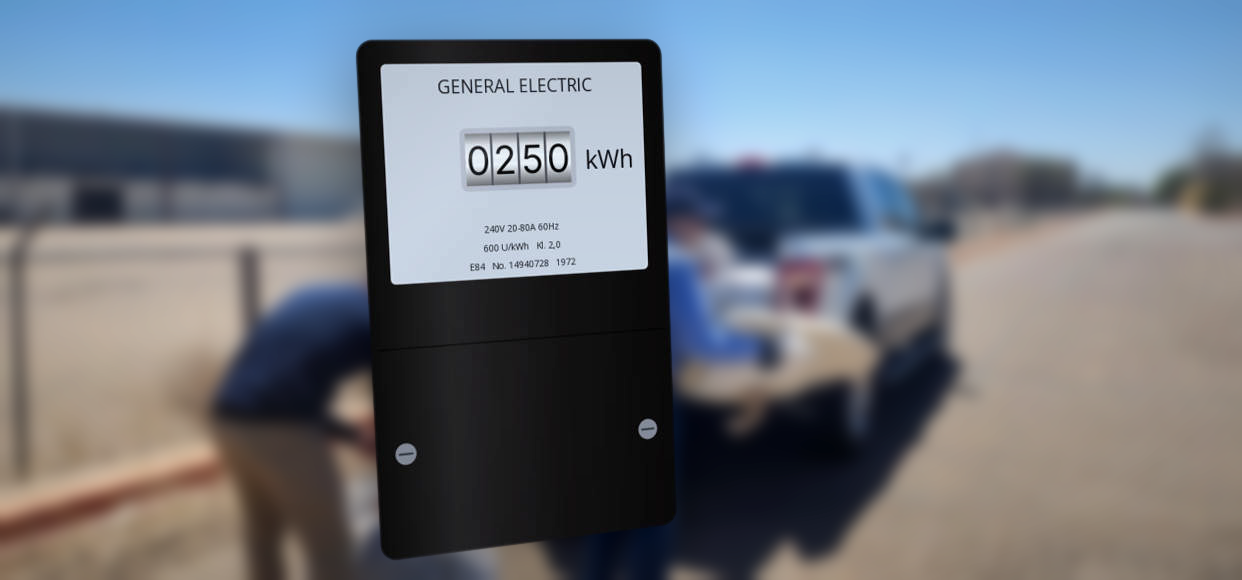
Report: 250 kWh
